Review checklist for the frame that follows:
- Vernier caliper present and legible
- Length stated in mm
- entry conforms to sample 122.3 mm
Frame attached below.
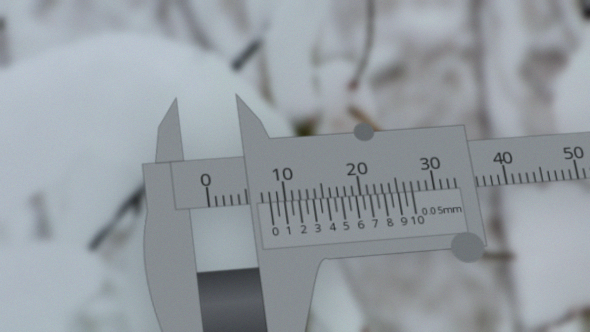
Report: 8.0 mm
